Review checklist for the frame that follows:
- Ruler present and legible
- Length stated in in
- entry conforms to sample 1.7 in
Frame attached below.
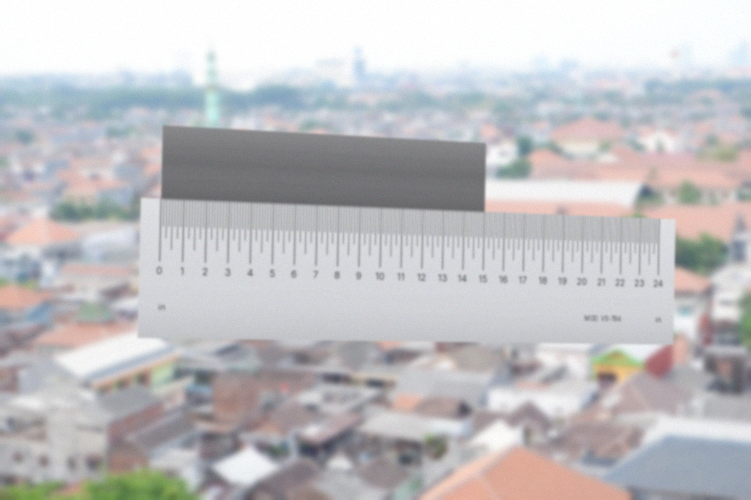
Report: 15 in
